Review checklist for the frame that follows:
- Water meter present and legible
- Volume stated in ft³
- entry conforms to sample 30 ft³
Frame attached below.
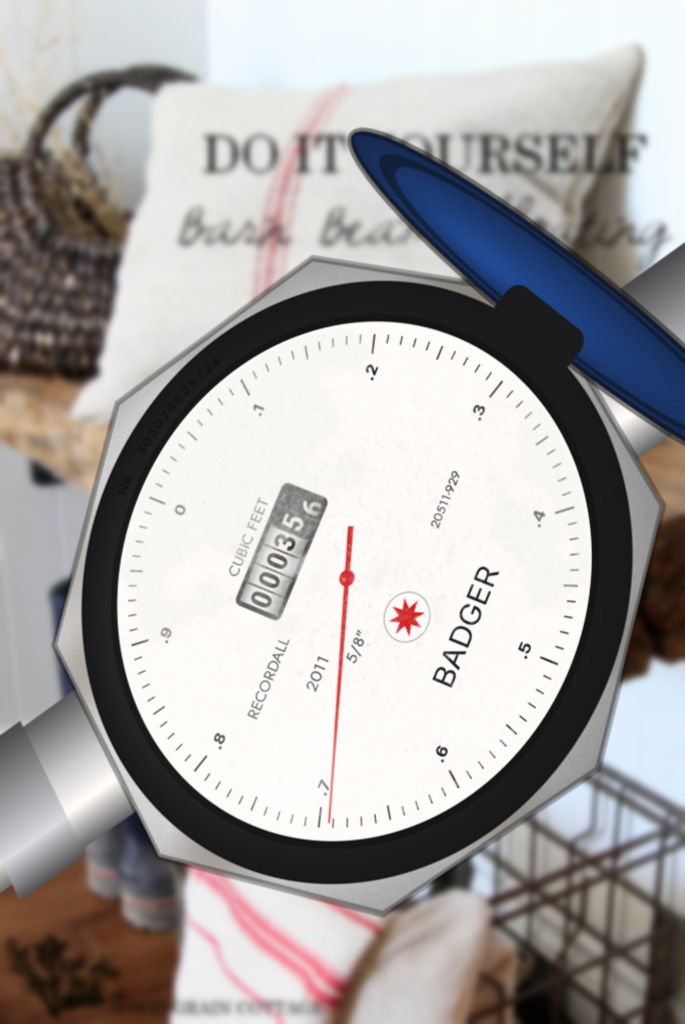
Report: 355.69 ft³
